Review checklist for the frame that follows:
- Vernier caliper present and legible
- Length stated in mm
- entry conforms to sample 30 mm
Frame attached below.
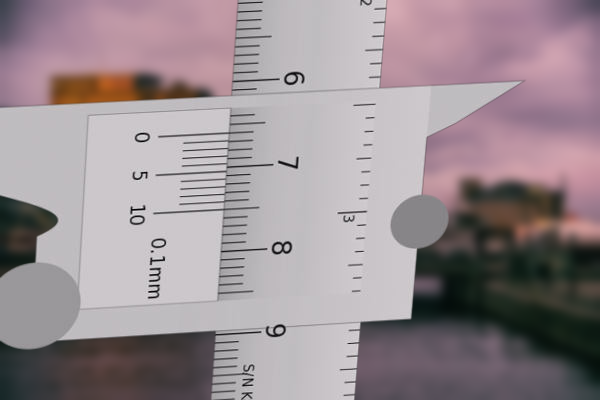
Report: 66.0 mm
